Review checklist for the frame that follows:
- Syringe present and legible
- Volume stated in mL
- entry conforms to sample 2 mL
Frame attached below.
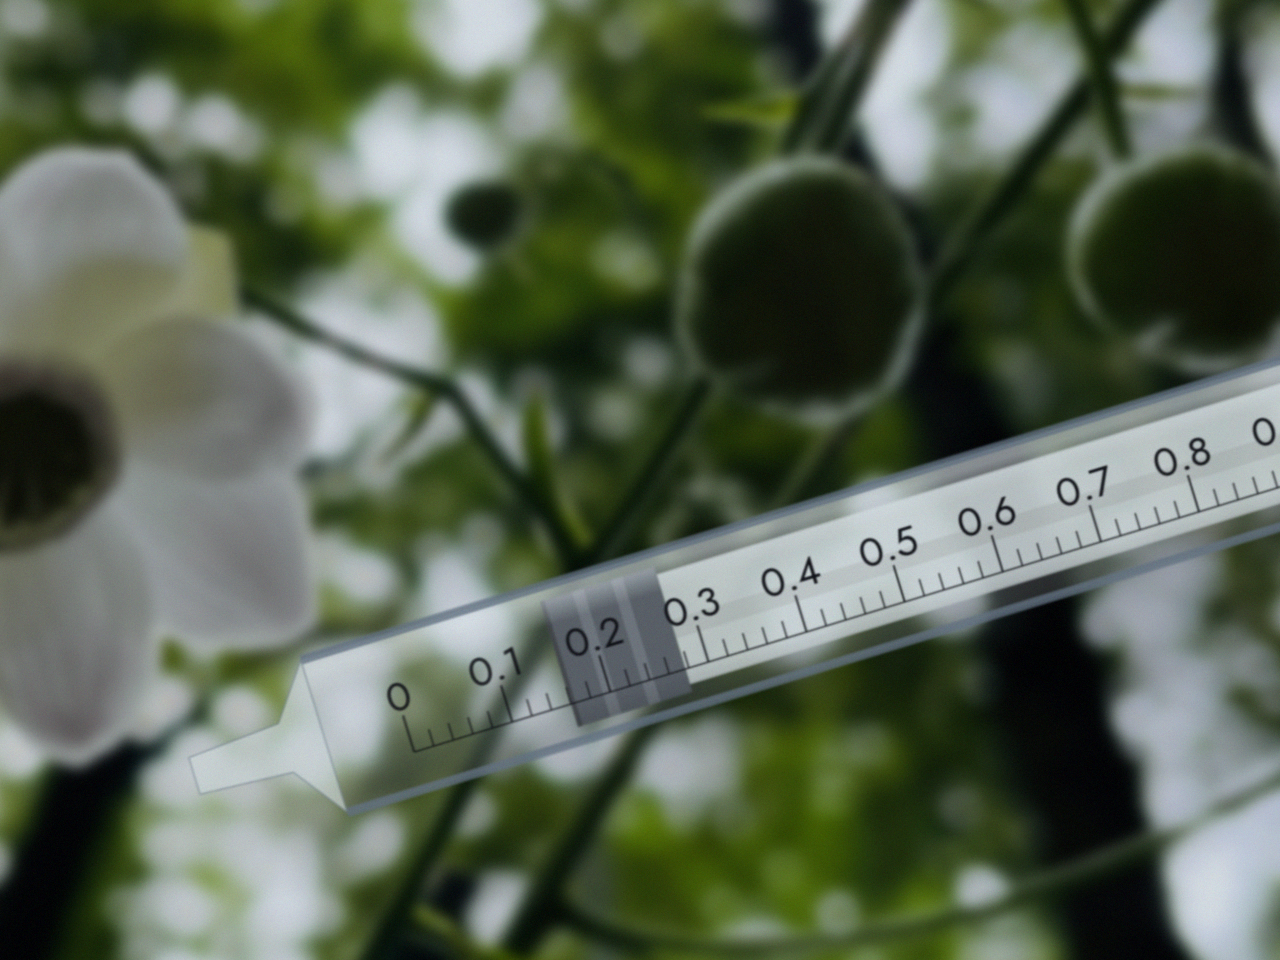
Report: 0.16 mL
